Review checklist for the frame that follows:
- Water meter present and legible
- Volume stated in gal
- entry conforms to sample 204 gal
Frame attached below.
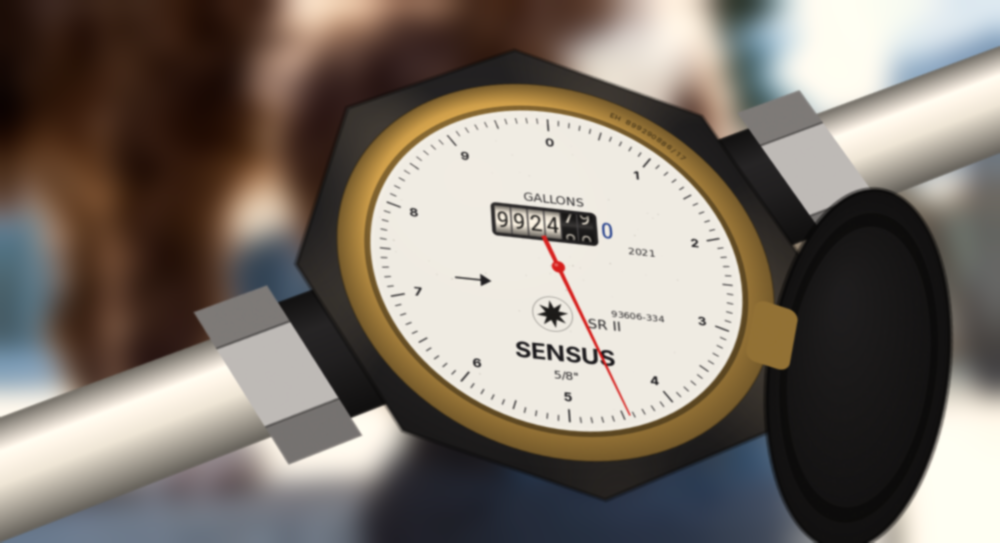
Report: 9924794.4 gal
